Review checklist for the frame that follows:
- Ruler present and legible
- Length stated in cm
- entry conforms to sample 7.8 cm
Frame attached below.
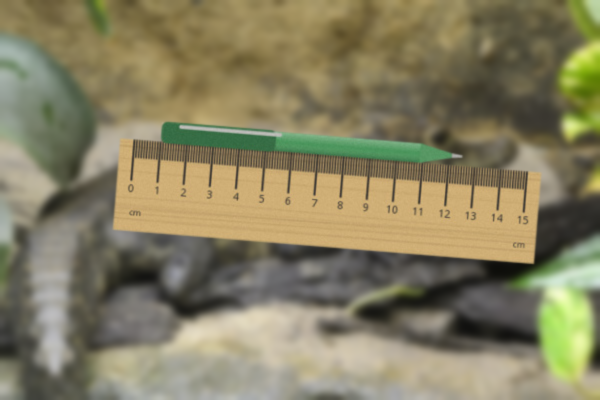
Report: 11.5 cm
